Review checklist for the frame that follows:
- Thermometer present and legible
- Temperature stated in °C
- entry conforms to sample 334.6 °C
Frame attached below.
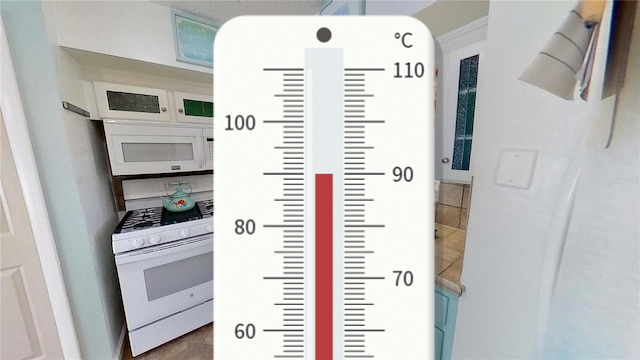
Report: 90 °C
